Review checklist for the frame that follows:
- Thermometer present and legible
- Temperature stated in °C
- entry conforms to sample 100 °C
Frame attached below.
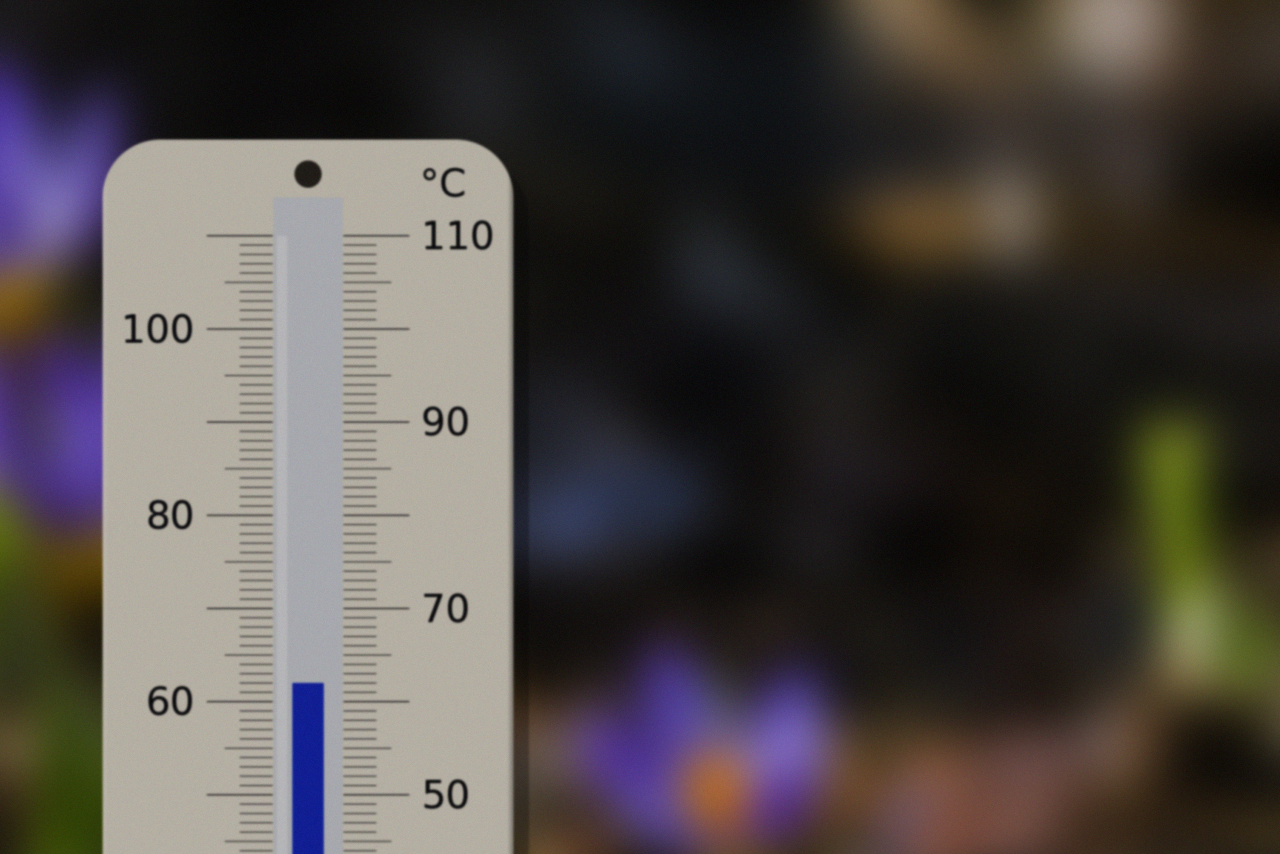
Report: 62 °C
